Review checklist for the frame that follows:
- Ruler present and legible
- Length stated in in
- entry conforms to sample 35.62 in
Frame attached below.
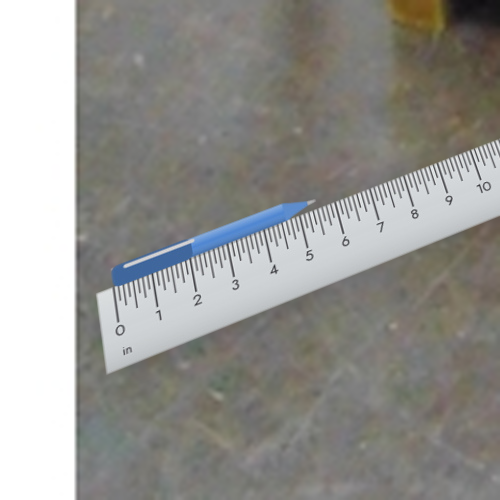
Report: 5.5 in
